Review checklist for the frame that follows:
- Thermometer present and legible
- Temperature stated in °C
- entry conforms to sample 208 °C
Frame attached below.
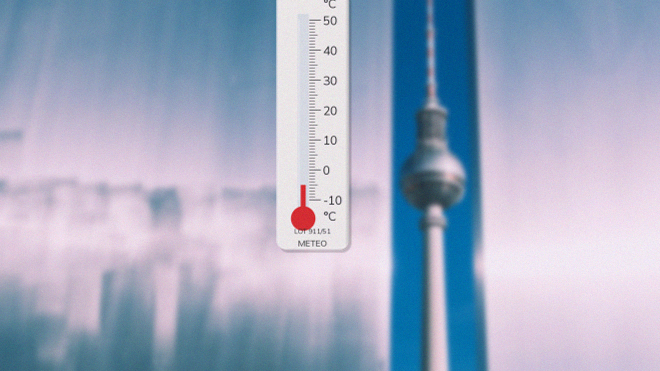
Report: -5 °C
